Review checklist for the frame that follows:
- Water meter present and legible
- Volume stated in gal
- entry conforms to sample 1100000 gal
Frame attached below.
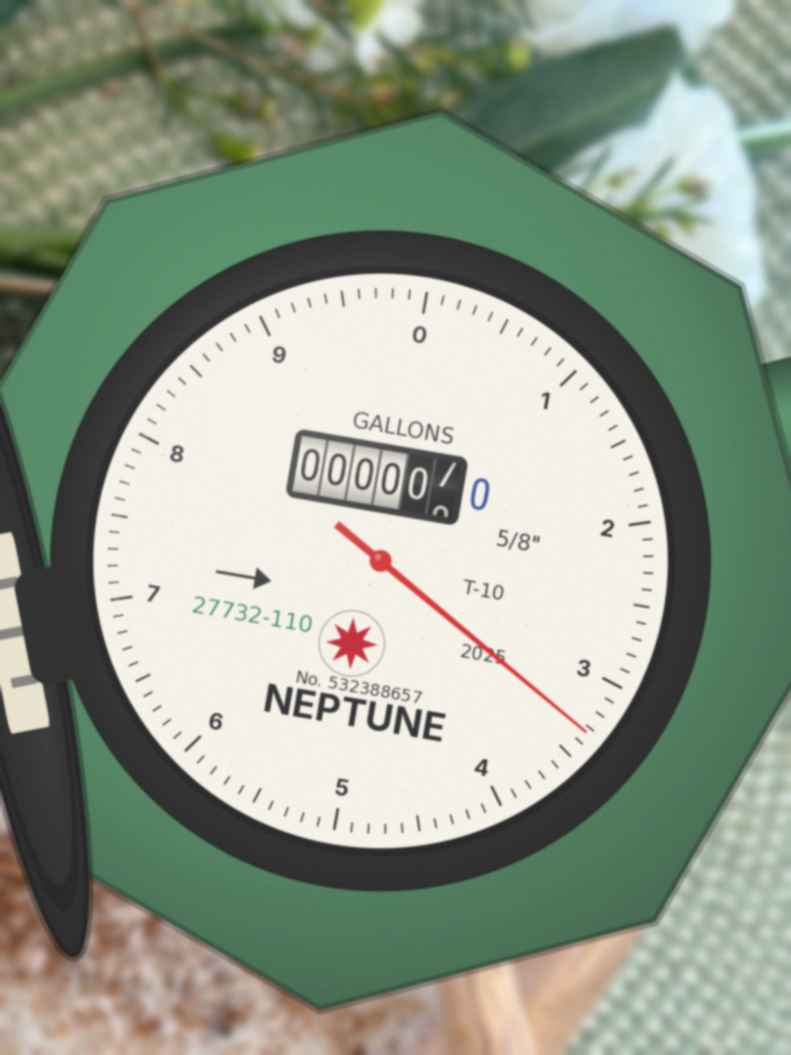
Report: 73.3 gal
